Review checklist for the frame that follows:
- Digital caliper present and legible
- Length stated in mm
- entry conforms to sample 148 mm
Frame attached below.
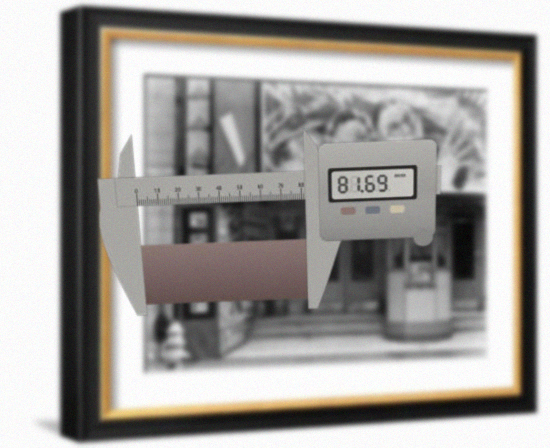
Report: 81.69 mm
